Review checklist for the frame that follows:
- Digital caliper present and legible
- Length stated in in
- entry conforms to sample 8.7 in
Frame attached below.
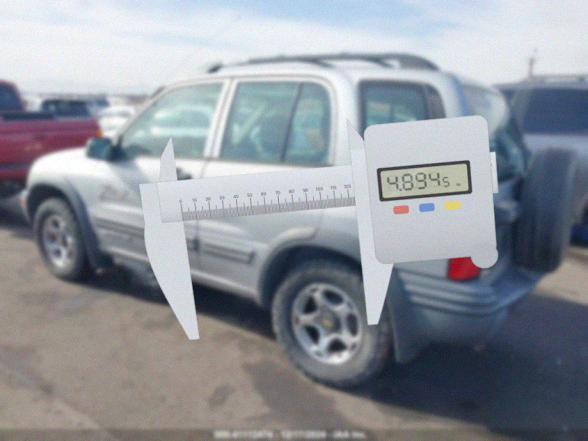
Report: 4.8945 in
